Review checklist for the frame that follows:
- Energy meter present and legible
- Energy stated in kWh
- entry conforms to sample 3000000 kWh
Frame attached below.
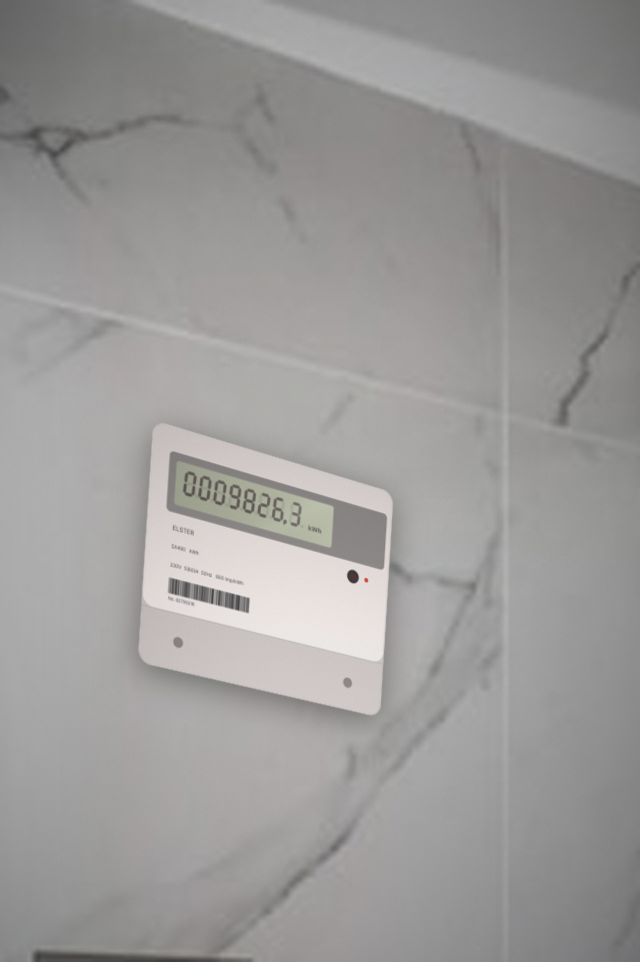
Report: 9826.3 kWh
